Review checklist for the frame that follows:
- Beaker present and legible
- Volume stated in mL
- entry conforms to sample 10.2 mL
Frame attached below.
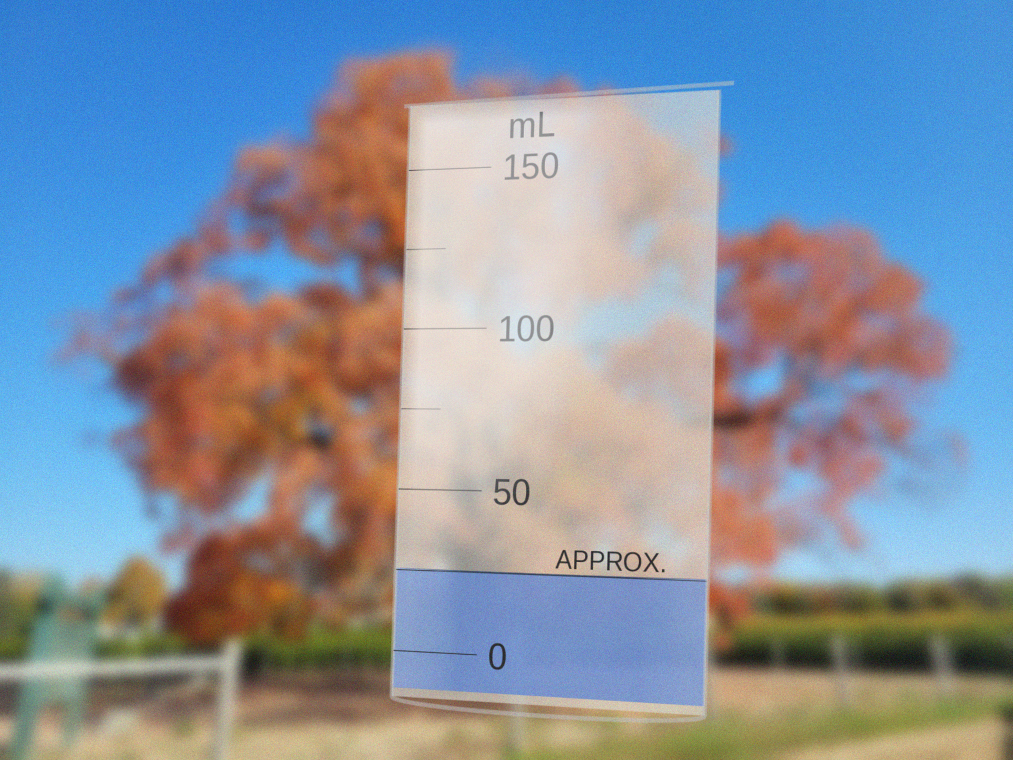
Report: 25 mL
